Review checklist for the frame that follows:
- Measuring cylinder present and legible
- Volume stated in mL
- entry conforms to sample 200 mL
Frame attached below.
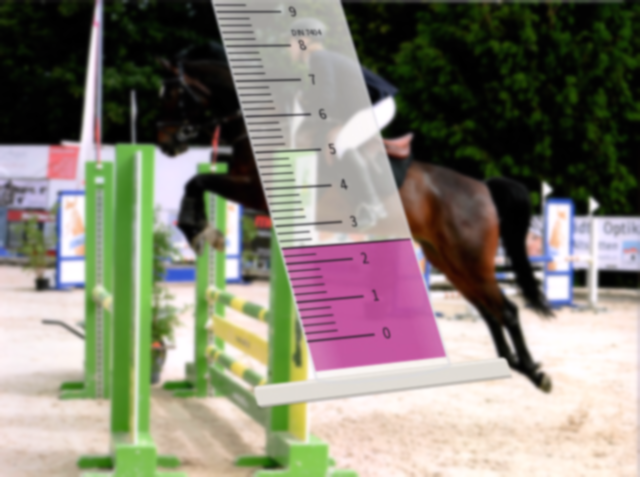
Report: 2.4 mL
